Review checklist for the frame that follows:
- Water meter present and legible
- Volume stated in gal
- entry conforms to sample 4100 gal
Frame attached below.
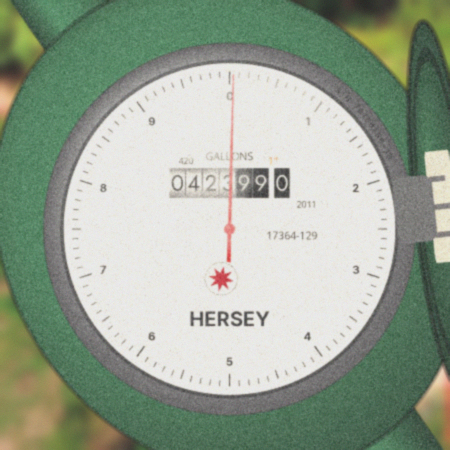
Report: 423990.0 gal
